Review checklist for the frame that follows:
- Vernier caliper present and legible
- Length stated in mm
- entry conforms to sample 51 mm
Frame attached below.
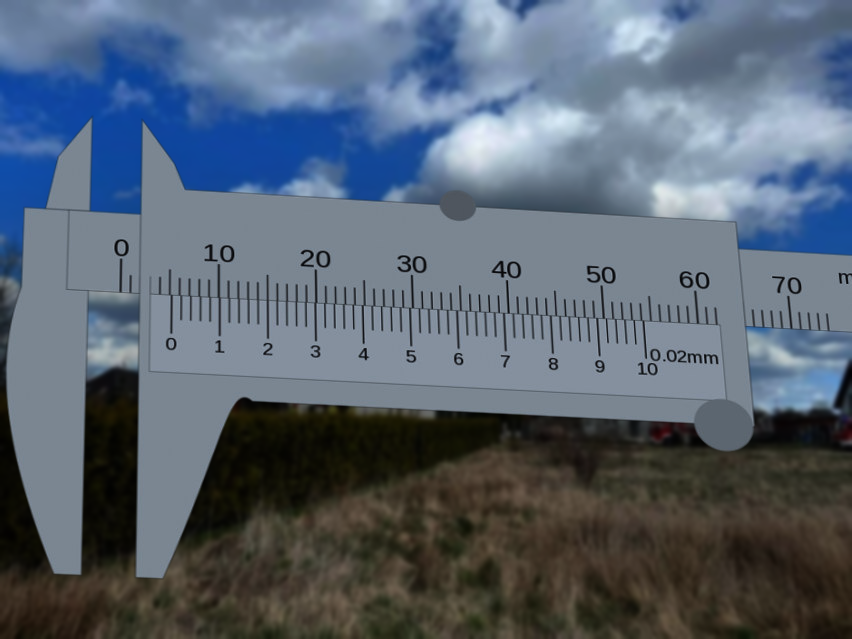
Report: 5.2 mm
